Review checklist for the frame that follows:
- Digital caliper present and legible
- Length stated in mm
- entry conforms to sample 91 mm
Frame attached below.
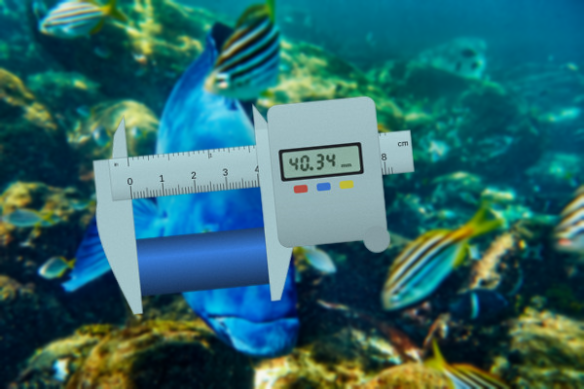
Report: 40.34 mm
